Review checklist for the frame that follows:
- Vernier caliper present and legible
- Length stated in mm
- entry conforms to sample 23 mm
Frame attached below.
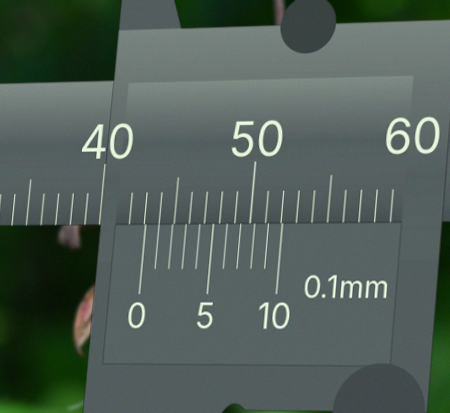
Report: 43.1 mm
